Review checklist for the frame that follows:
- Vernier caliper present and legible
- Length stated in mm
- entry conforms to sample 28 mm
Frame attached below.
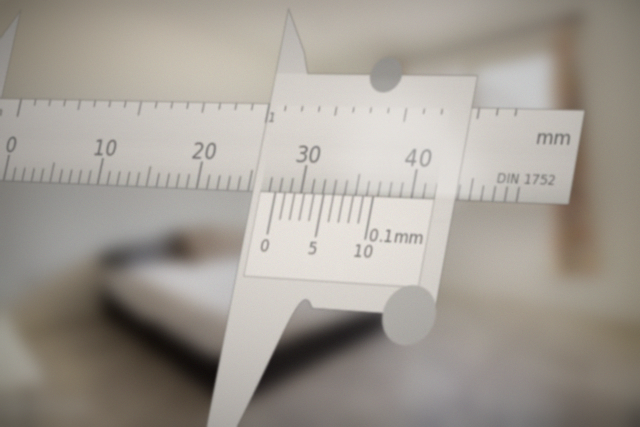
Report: 27.6 mm
